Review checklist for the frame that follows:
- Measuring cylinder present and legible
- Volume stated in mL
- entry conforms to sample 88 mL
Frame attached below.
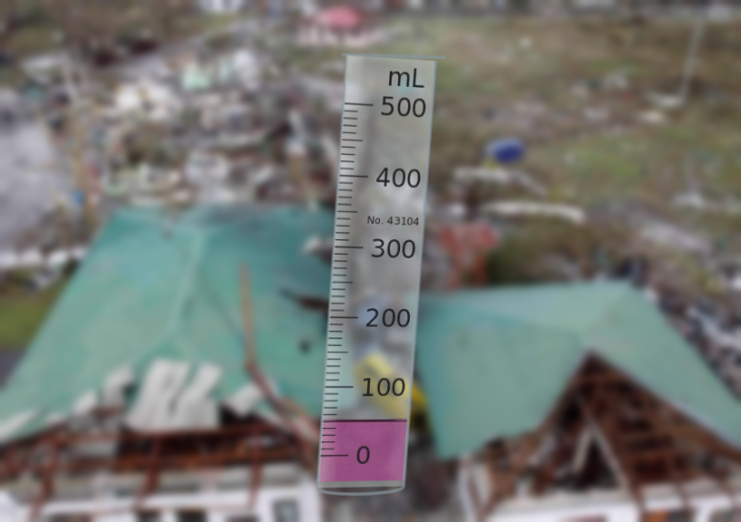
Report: 50 mL
